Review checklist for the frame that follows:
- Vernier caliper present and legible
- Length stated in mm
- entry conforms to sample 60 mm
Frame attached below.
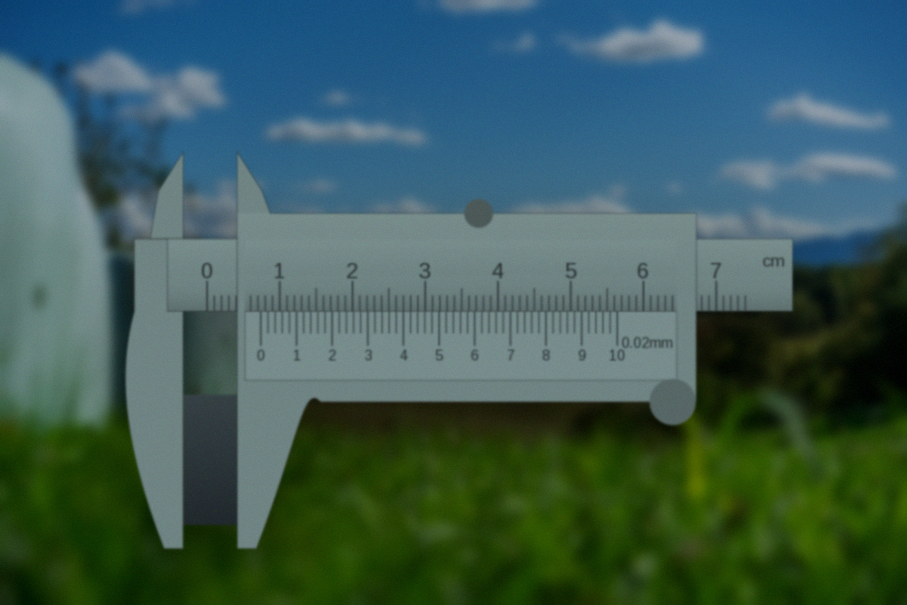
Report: 7.4 mm
